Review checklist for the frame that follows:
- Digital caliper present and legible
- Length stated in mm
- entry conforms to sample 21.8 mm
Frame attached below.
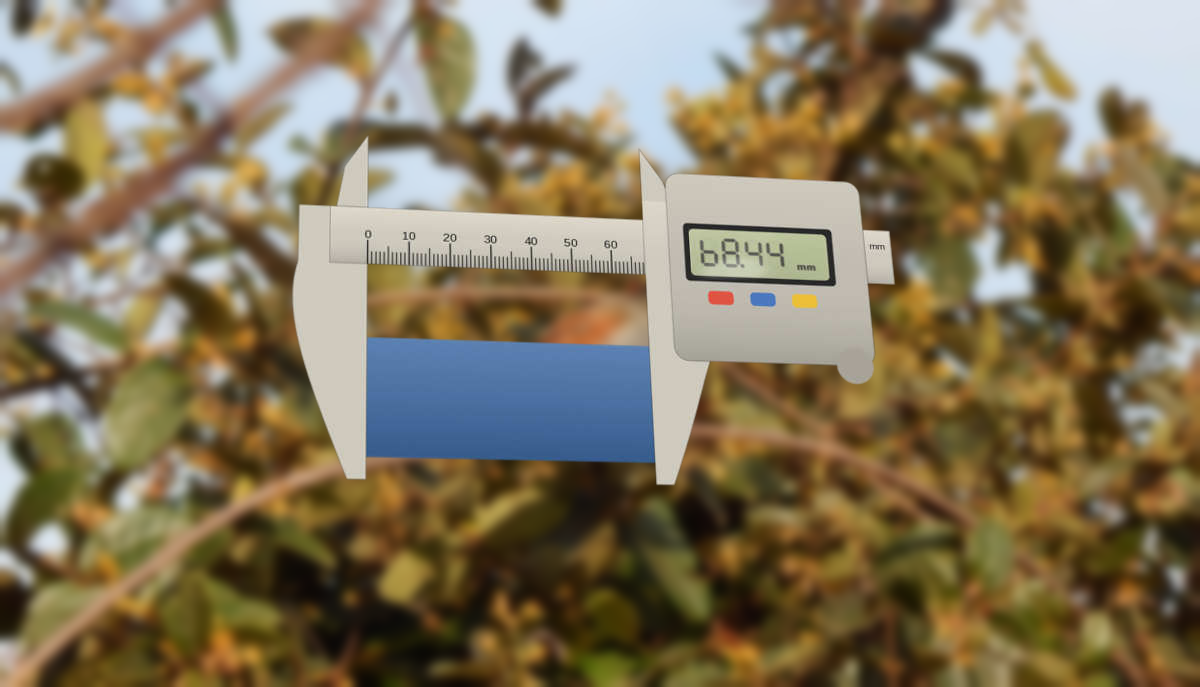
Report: 68.44 mm
